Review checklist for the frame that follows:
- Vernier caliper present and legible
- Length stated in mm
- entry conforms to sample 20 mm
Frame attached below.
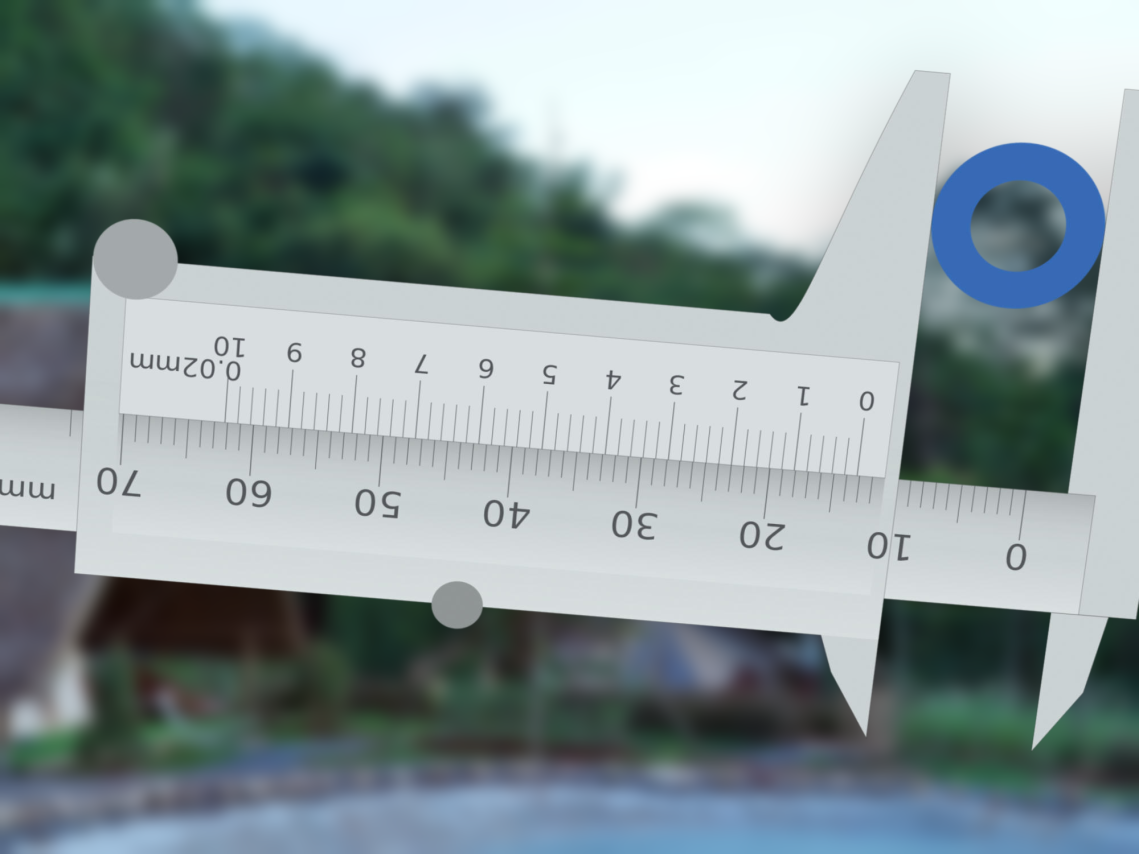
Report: 13.2 mm
